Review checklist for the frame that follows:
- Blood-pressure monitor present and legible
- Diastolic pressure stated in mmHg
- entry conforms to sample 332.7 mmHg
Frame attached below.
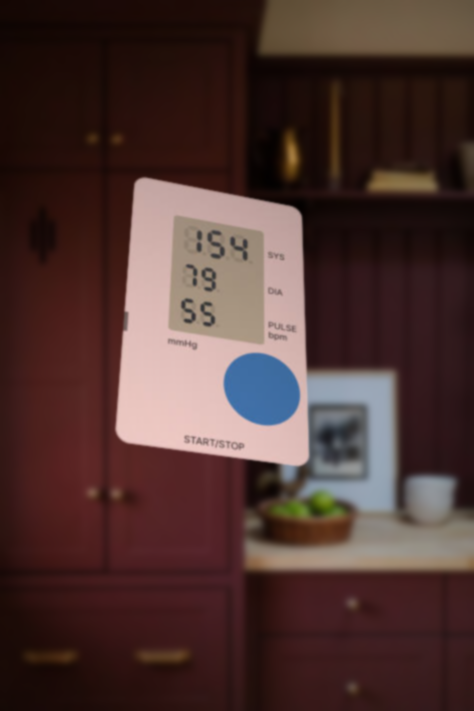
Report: 79 mmHg
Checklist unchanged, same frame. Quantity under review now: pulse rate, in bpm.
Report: 55 bpm
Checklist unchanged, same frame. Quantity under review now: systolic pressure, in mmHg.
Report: 154 mmHg
